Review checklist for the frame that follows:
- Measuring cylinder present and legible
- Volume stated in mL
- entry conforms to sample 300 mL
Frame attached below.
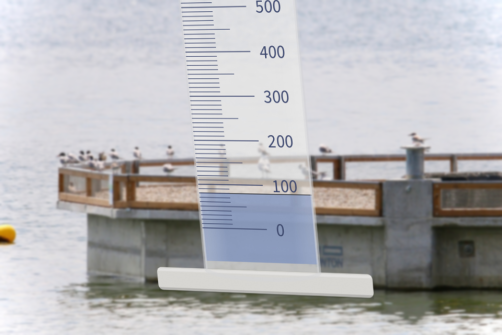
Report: 80 mL
